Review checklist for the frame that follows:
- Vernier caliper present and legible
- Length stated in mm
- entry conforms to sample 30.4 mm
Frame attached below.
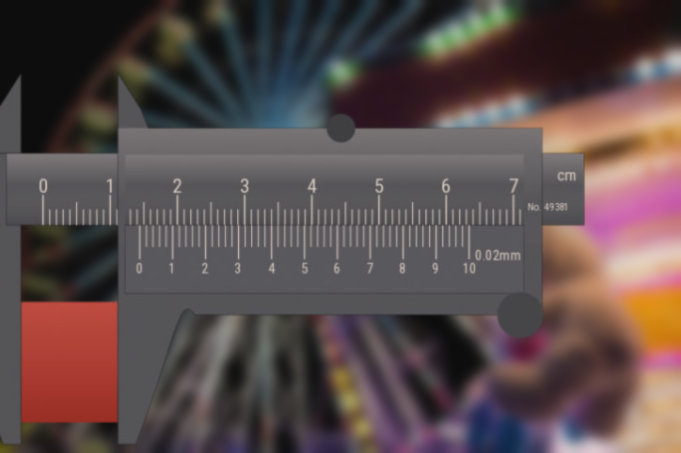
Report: 14.4 mm
